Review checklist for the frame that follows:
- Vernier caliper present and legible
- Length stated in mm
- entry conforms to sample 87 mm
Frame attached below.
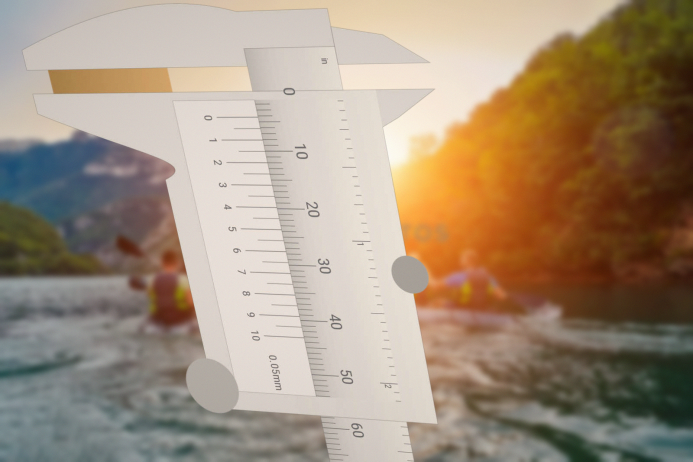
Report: 4.2 mm
